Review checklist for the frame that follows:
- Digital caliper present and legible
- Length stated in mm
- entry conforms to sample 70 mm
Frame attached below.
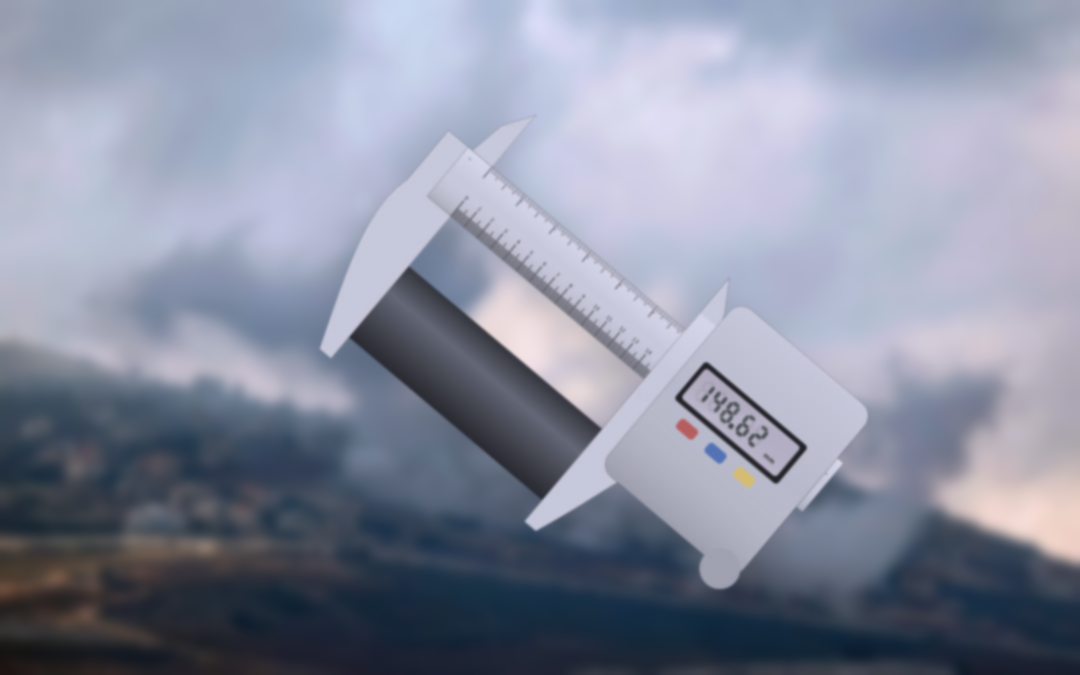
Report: 148.62 mm
